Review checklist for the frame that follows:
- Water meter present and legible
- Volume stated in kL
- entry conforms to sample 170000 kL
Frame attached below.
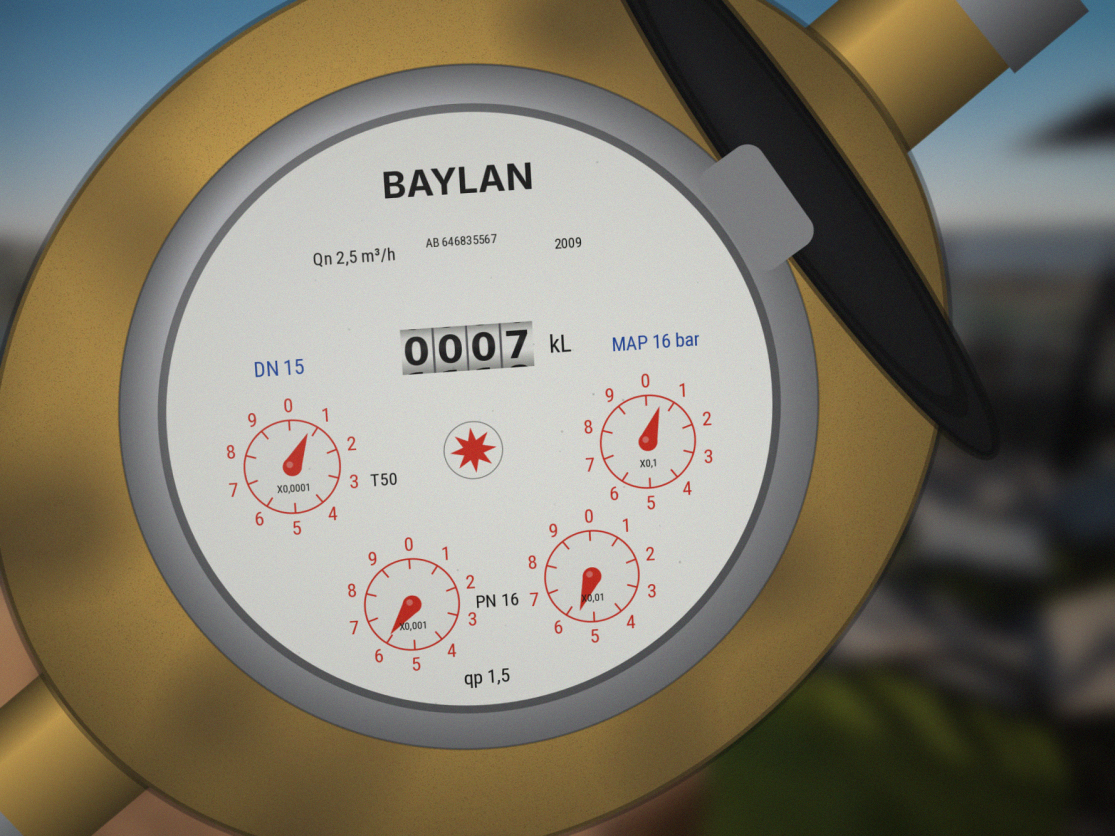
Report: 7.0560 kL
